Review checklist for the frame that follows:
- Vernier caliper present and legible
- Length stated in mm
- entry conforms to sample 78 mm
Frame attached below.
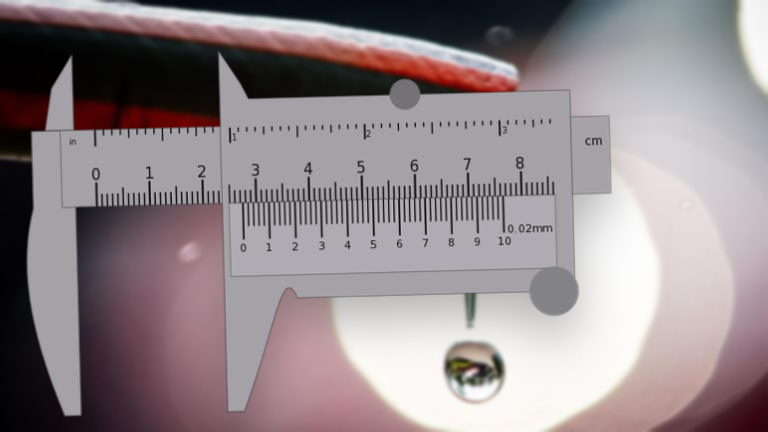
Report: 27.5 mm
